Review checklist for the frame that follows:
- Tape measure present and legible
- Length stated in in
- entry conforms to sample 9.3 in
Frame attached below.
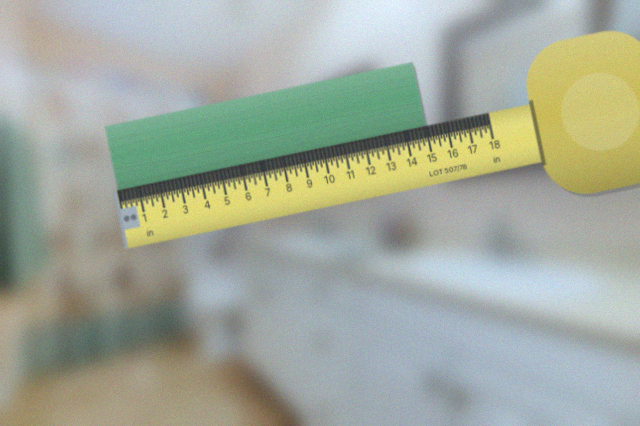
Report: 15 in
